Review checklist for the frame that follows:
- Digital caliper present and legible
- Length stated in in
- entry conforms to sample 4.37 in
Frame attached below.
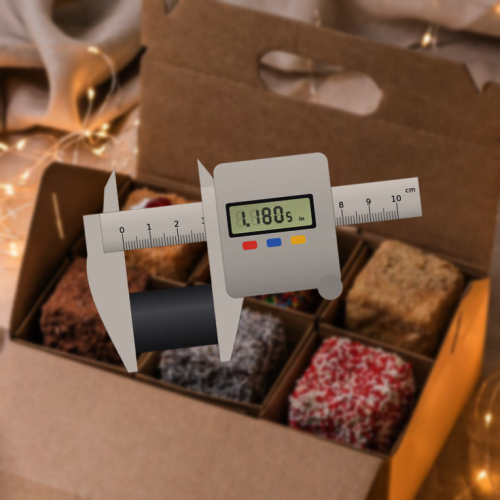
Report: 1.1805 in
